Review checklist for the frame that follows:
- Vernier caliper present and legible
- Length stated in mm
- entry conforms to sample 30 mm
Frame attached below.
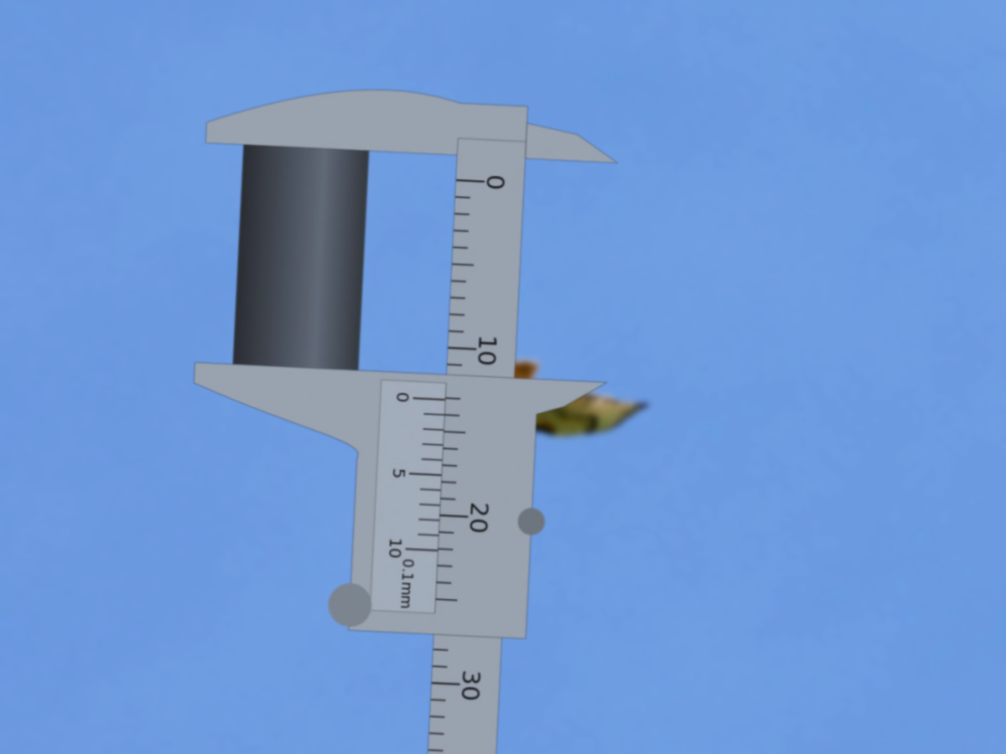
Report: 13.1 mm
